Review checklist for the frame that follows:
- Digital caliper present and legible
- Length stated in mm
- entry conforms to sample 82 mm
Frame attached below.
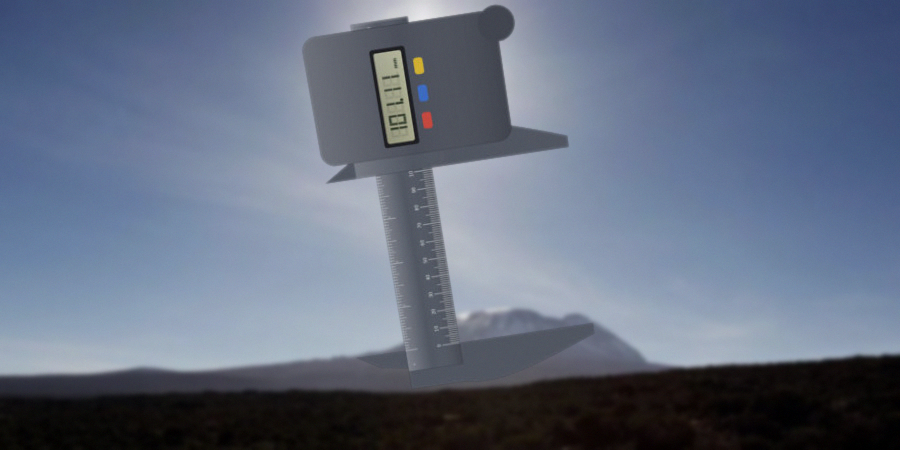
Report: 101.11 mm
